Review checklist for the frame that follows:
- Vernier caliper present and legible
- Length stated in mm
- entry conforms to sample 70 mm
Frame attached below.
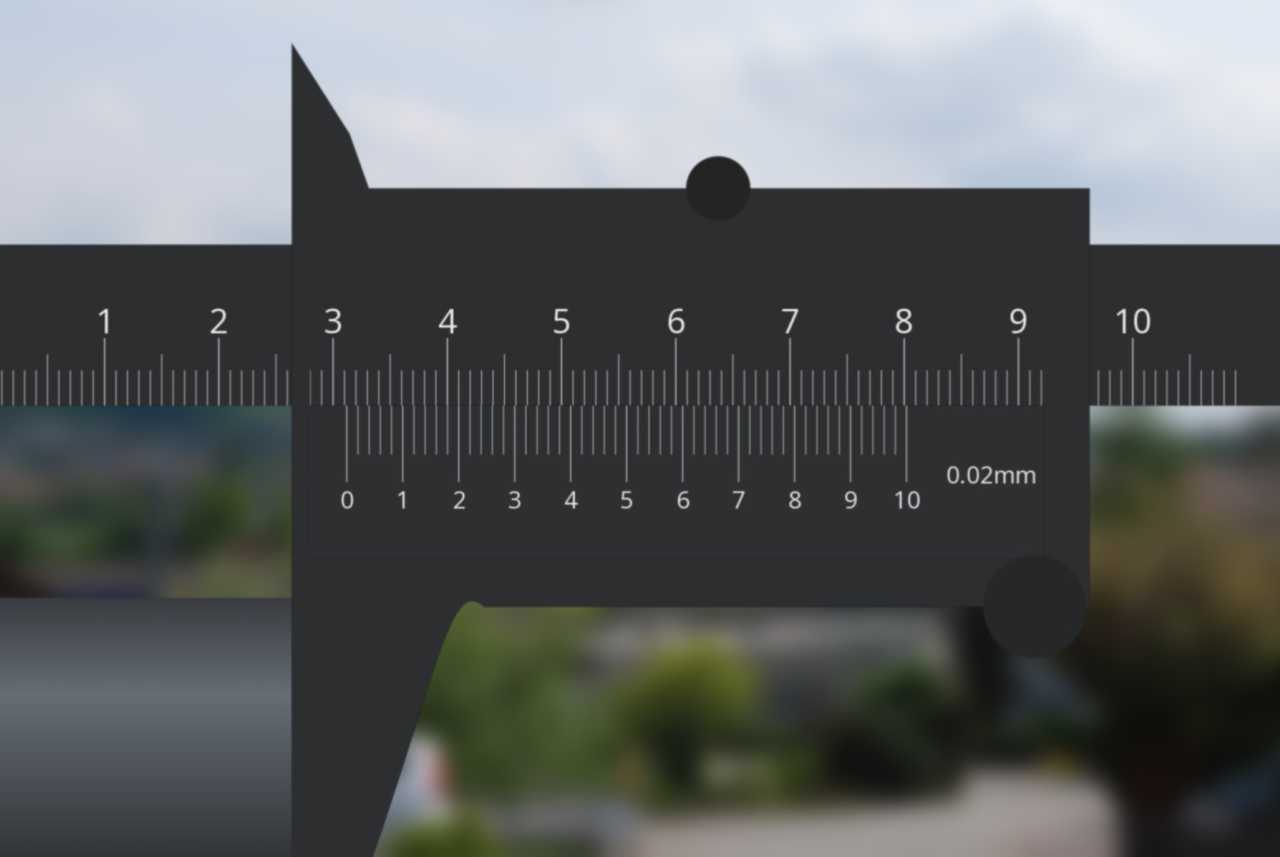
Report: 31.2 mm
